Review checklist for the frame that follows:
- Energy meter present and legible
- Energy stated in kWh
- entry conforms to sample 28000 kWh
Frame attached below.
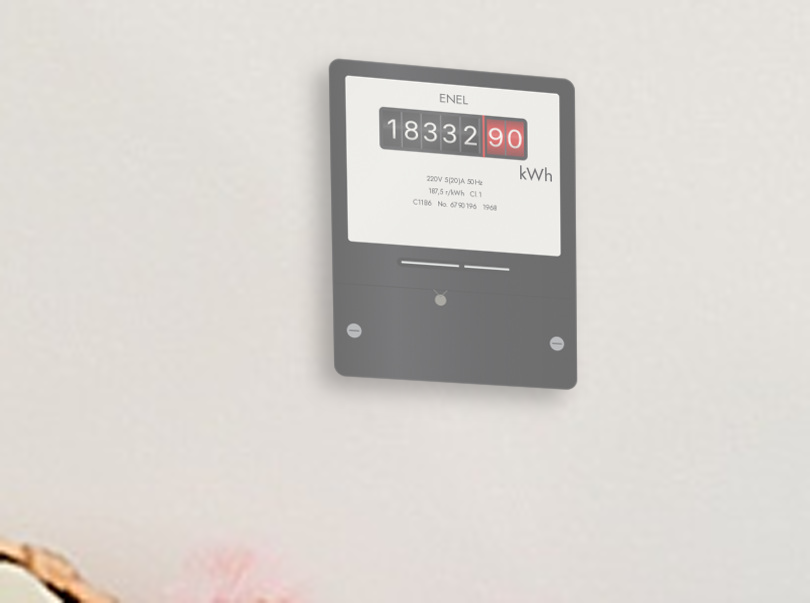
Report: 18332.90 kWh
